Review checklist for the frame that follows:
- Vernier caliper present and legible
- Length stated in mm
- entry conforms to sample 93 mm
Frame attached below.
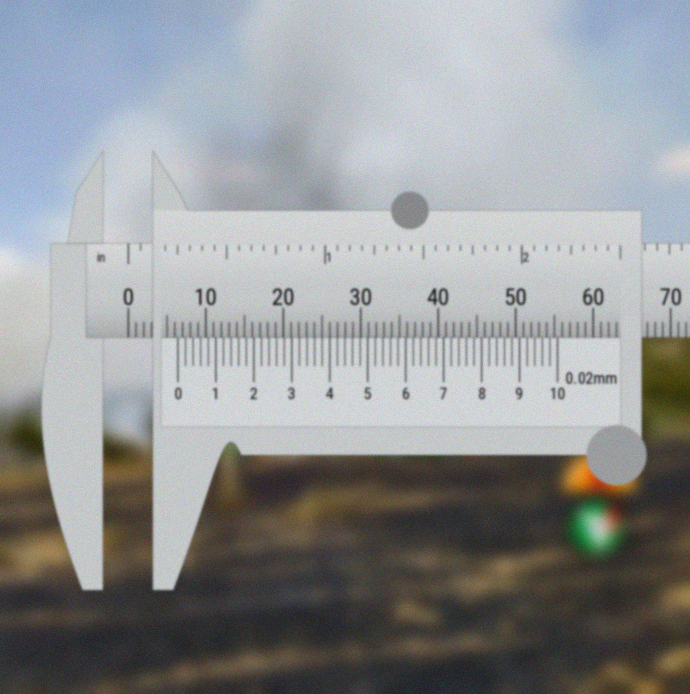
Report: 6.4 mm
